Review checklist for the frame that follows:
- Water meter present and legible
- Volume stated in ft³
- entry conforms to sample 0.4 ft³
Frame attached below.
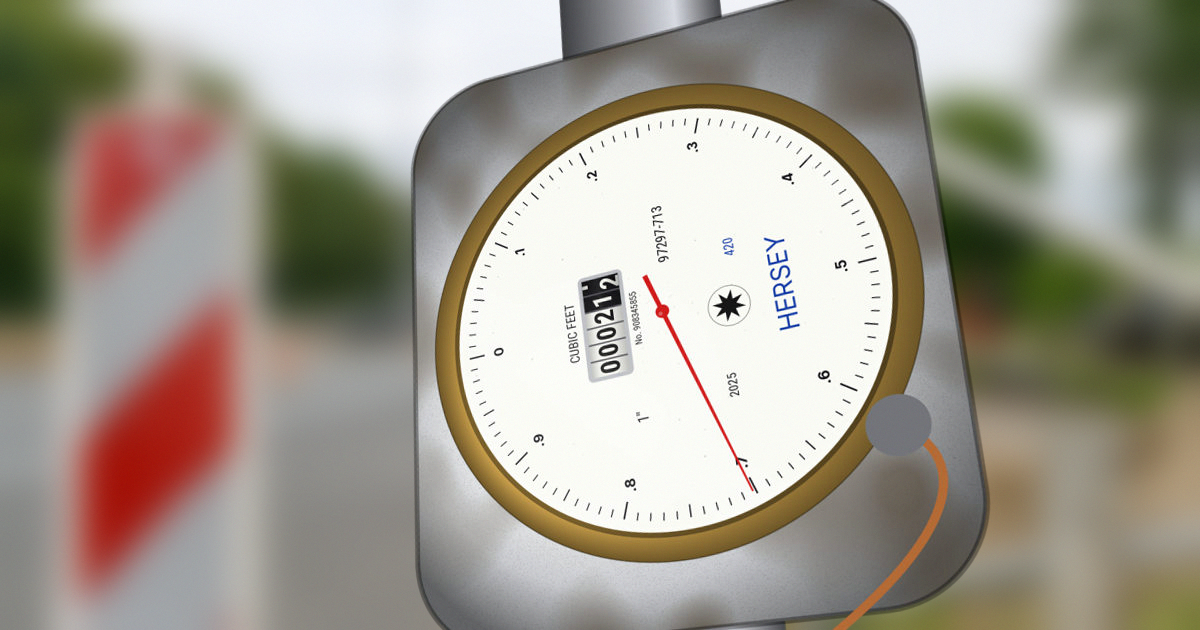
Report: 211.70 ft³
